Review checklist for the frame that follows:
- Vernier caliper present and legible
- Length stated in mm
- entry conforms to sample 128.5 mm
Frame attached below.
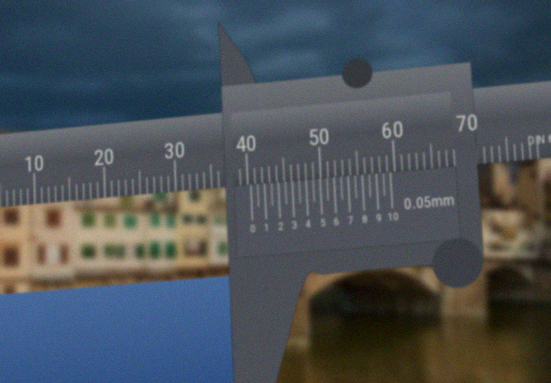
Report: 40.4 mm
